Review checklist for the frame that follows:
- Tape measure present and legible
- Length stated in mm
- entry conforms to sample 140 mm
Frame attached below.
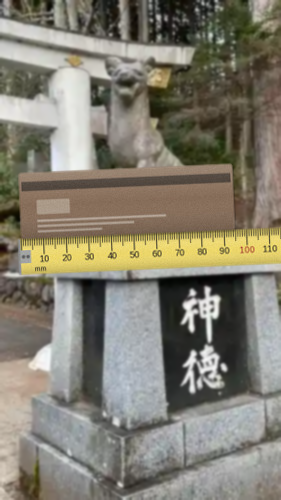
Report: 95 mm
